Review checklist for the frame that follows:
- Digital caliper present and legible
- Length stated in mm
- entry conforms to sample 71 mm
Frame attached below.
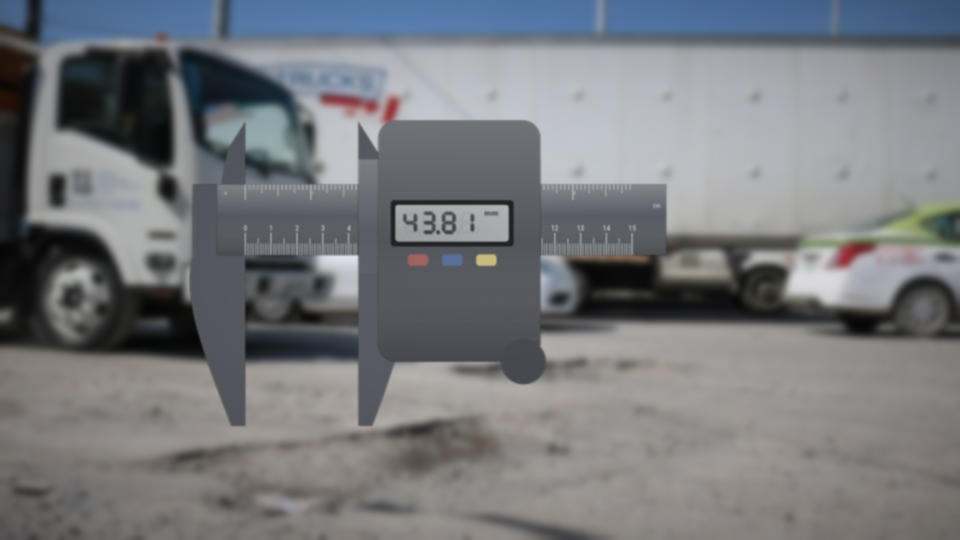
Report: 43.81 mm
